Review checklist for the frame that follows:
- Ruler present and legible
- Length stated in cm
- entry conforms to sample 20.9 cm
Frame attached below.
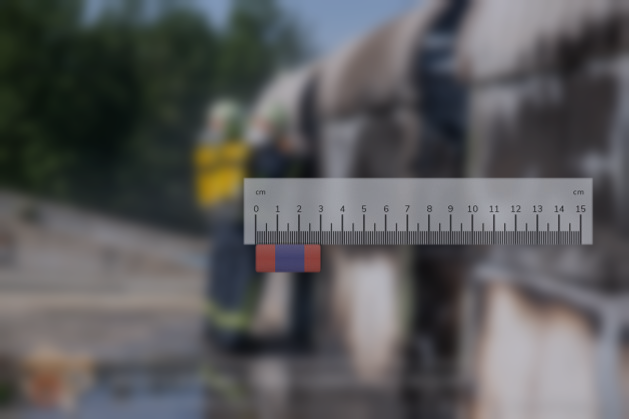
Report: 3 cm
